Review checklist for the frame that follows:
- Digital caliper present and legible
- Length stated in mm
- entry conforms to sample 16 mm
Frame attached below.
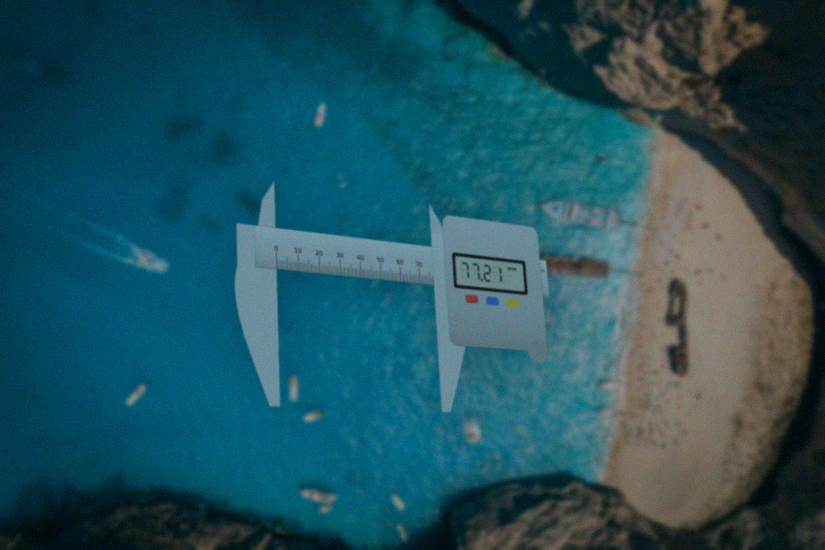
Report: 77.21 mm
